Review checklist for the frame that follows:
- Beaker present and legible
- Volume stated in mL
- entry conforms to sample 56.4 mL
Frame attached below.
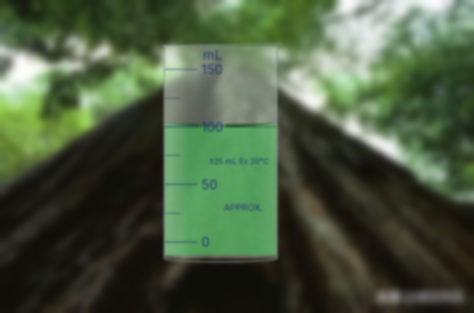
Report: 100 mL
